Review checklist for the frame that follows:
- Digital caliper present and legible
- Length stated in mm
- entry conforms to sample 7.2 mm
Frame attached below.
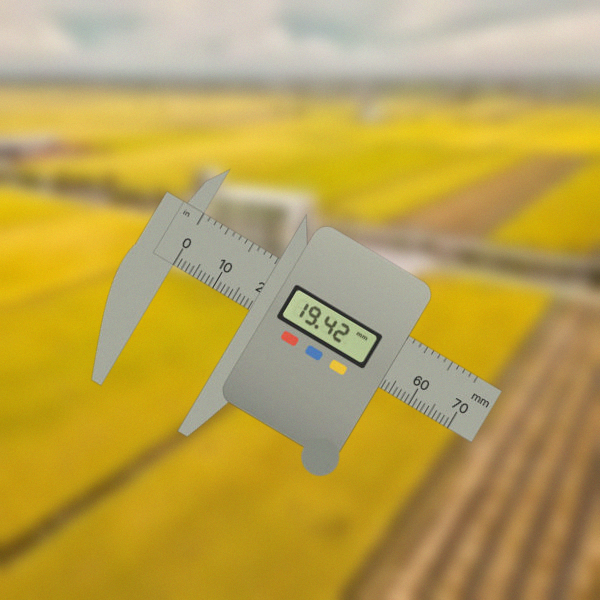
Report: 19.42 mm
